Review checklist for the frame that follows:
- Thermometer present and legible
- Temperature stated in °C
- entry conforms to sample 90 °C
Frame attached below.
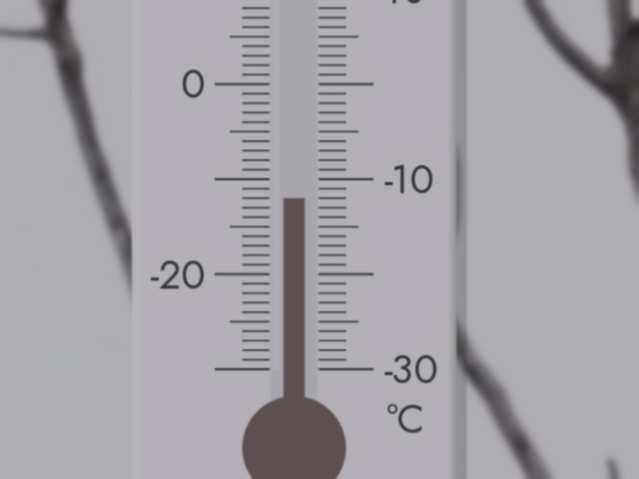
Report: -12 °C
